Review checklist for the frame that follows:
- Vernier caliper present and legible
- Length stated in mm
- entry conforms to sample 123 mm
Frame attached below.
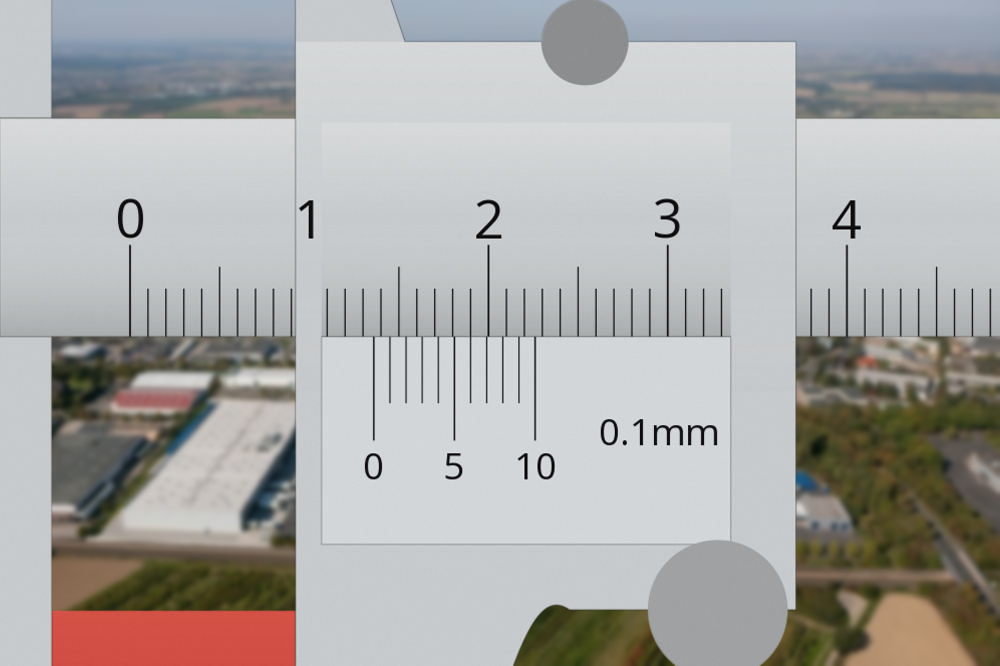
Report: 13.6 mm
